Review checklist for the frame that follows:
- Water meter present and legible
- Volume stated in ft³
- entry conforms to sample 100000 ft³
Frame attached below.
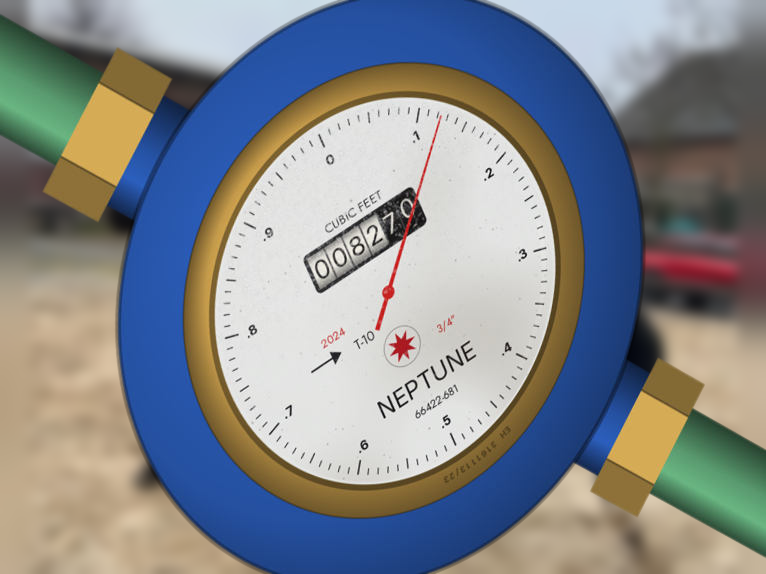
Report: 8270.12 ft³
